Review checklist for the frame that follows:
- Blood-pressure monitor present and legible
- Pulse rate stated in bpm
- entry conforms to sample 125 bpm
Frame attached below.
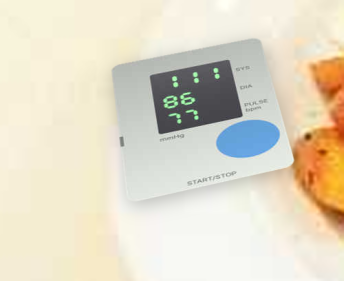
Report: 77 bpm
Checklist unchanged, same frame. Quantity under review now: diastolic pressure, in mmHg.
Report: 86 mmHg
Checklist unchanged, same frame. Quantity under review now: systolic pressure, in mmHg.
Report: 111 mmHg
